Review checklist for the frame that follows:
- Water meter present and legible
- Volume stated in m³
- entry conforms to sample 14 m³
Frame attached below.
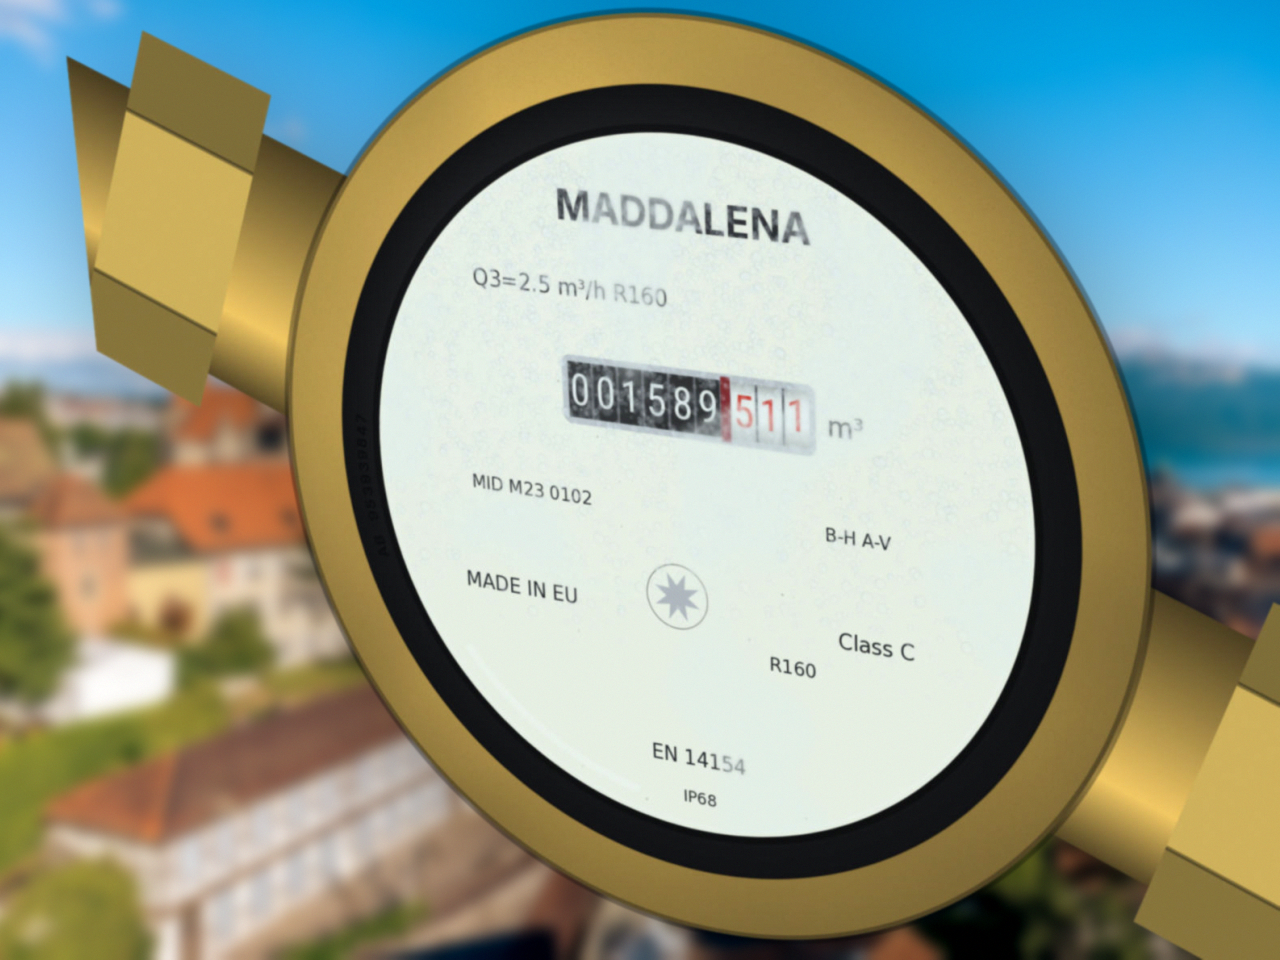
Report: 1589.511 m³
